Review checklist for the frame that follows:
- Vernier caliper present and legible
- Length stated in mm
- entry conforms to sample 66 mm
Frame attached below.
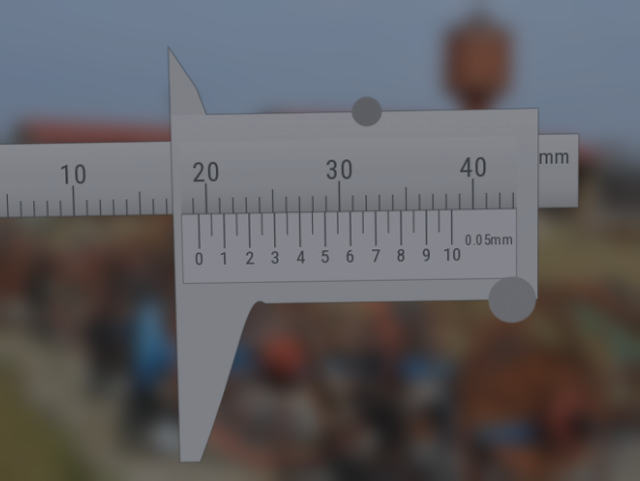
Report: 19.4 mm
